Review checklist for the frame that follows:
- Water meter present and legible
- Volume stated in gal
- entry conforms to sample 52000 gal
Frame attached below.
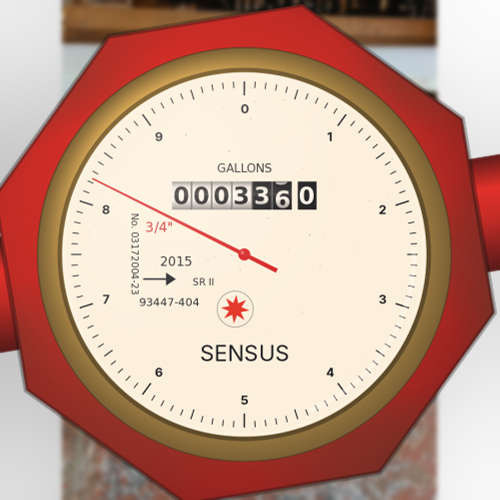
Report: 3358.2 gal
